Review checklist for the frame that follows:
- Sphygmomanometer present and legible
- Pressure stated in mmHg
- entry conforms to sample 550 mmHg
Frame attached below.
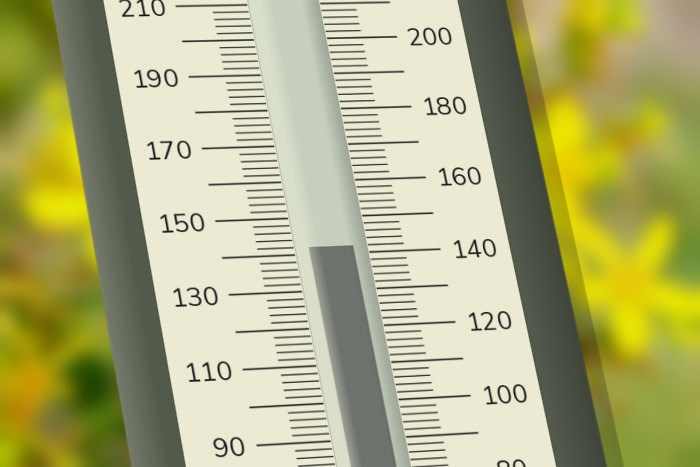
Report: 142 mmHg
